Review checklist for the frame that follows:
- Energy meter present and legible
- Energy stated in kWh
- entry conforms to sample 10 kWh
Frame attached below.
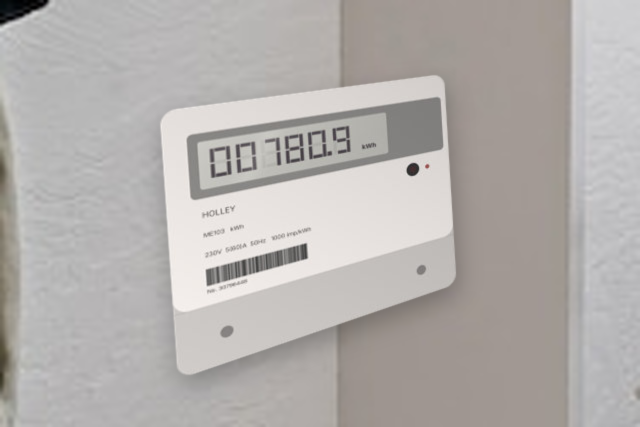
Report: 780.9 kWh
